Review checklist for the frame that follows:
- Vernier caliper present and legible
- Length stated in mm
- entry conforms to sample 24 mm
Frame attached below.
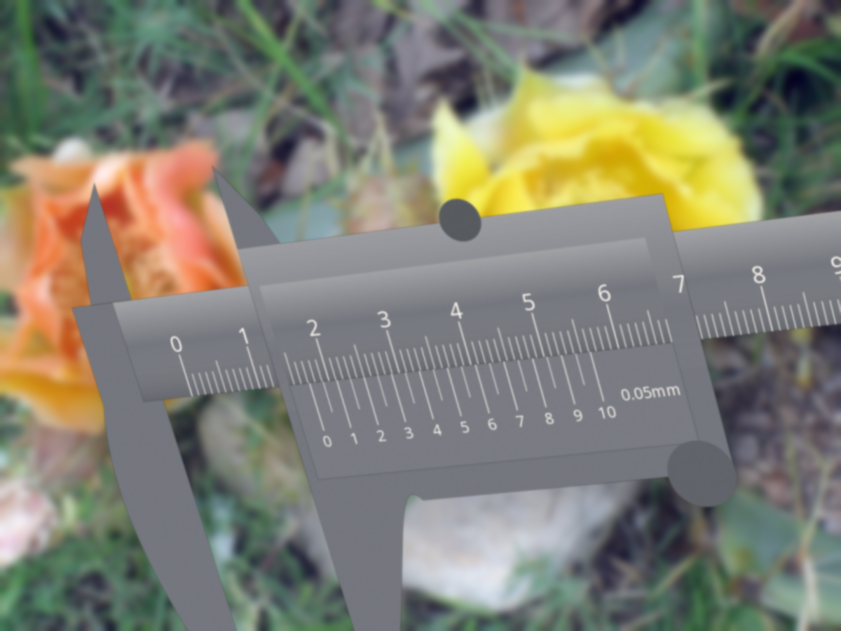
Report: 17.2 mm
